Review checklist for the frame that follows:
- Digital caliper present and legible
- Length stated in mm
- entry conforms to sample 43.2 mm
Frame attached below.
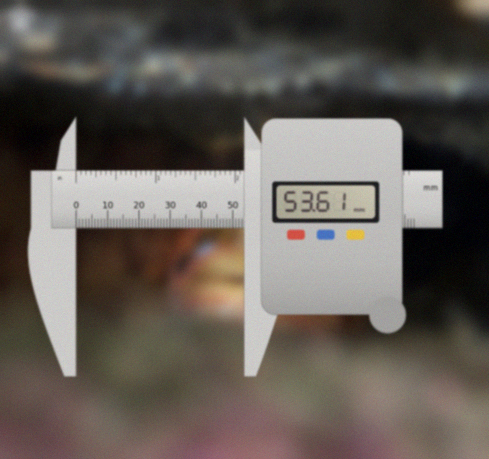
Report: 53.61 mm
